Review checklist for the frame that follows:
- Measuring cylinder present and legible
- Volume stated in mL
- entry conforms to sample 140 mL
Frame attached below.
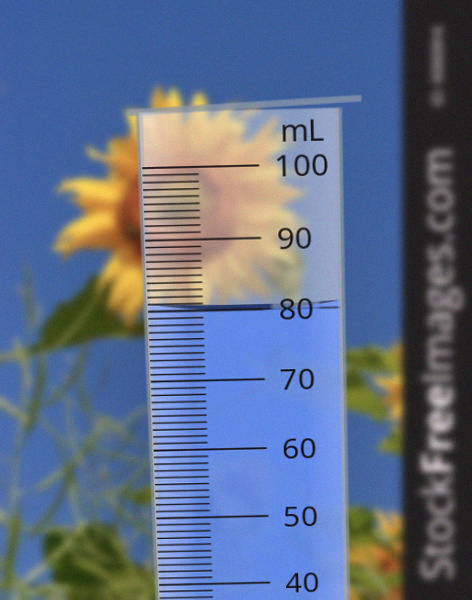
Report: 80 mL
